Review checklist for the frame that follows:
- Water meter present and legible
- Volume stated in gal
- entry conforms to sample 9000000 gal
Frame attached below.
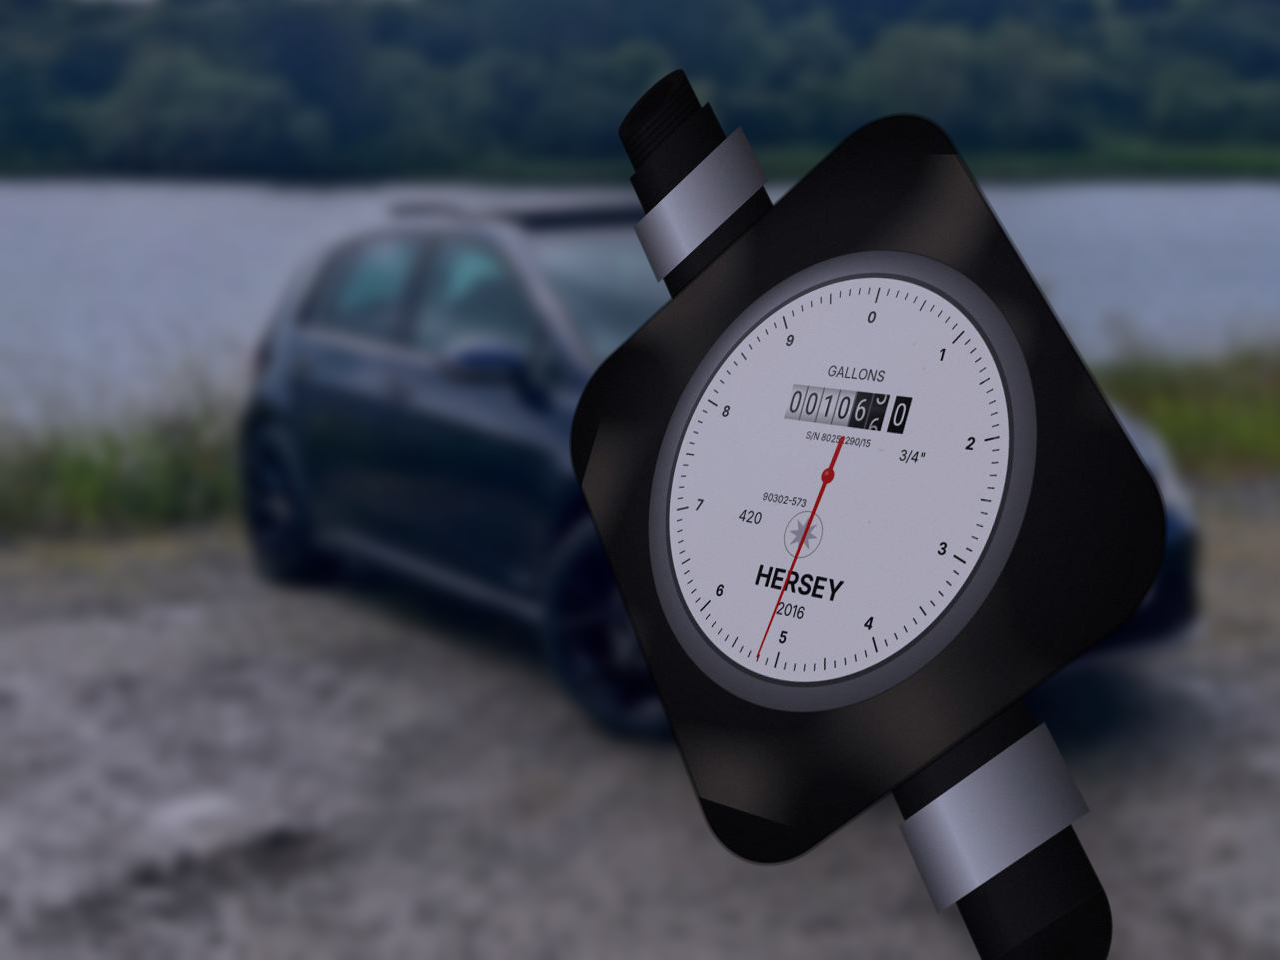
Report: 10655.2 gal
